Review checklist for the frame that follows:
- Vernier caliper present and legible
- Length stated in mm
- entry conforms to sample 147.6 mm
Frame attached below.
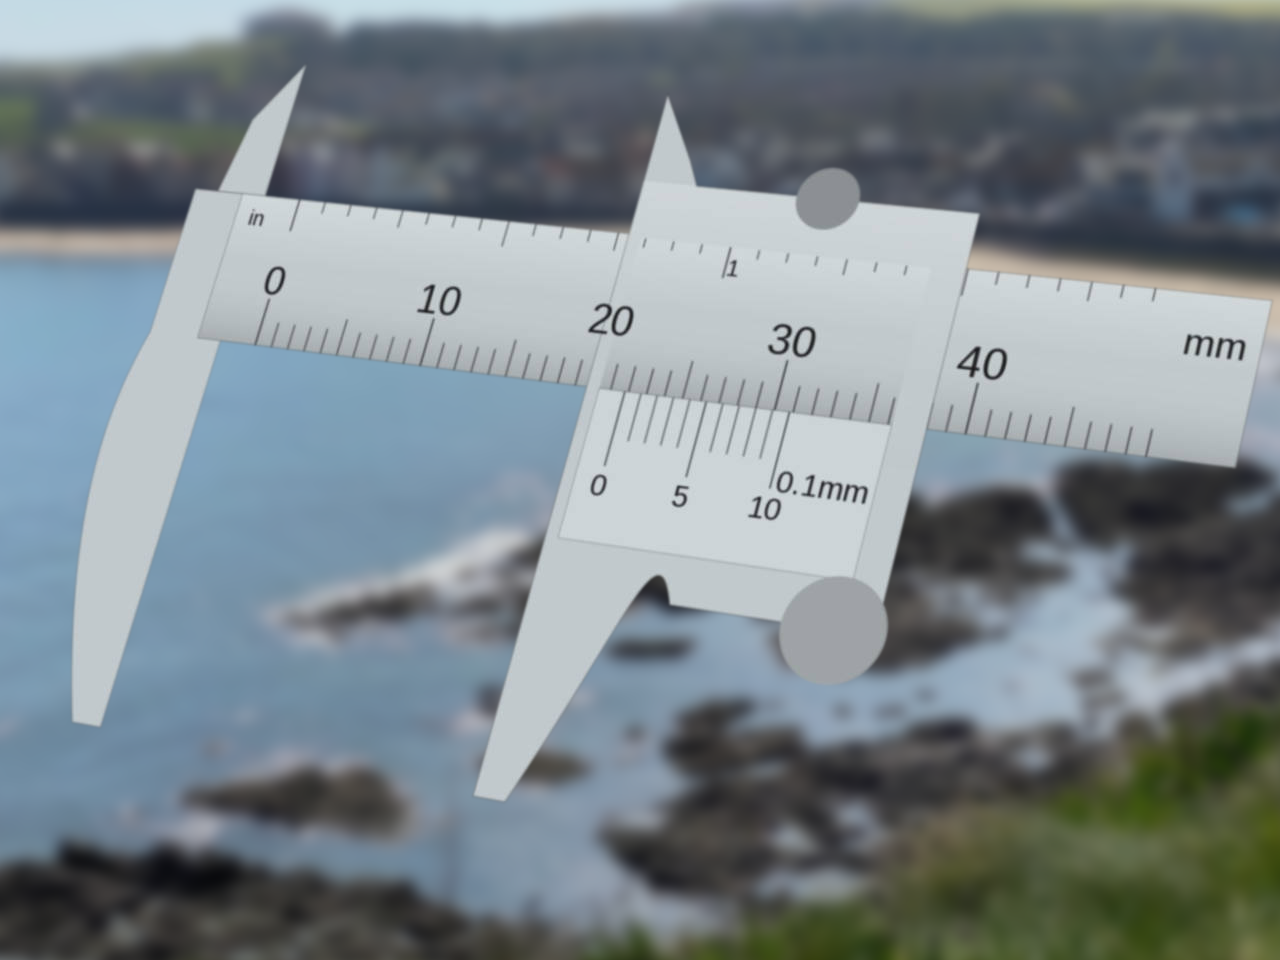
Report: 21.8 mm
